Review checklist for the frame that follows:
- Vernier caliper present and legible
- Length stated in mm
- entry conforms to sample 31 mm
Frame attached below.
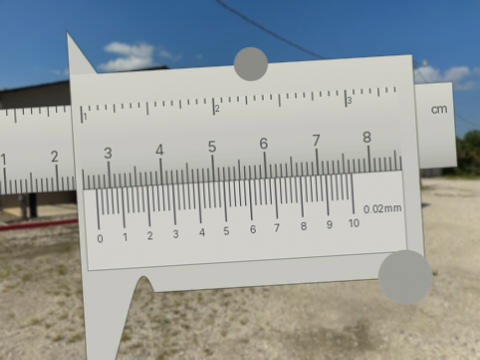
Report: 27.4 mm
